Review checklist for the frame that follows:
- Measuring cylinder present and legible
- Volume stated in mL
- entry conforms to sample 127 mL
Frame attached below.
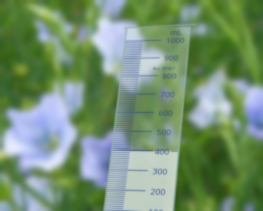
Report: 400 mL
